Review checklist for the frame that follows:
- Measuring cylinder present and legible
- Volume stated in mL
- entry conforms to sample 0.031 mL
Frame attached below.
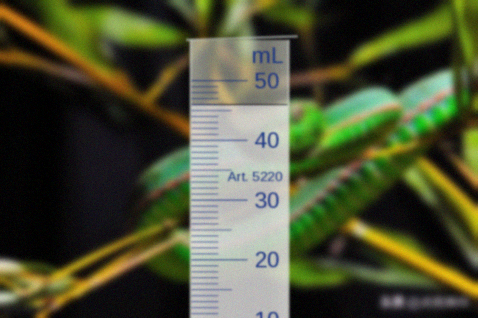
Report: 46 mL
